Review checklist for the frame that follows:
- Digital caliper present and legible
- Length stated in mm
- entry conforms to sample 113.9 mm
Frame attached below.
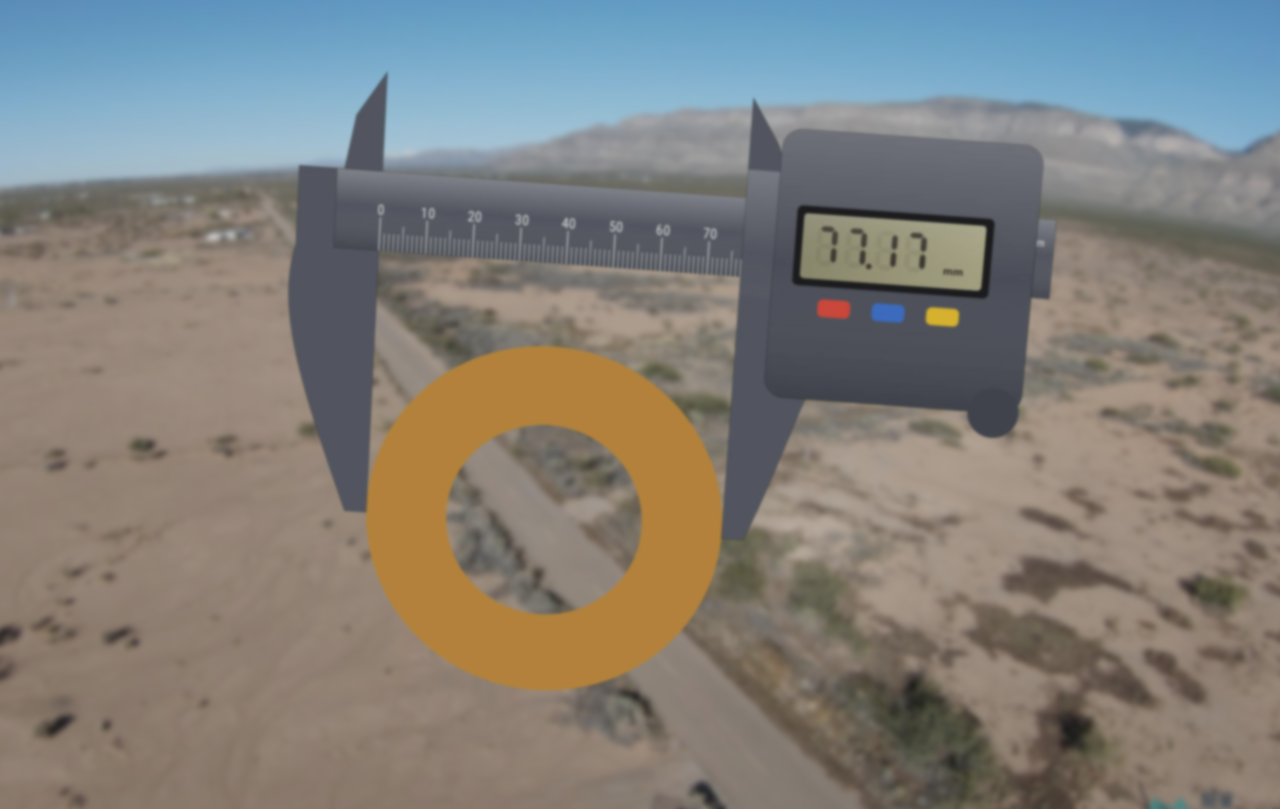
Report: 77.17 mm
